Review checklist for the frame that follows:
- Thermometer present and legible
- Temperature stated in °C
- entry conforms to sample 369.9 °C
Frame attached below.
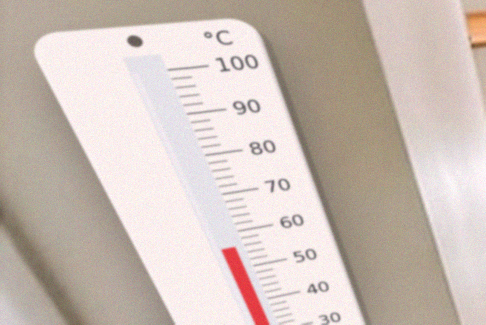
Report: 56 °C
